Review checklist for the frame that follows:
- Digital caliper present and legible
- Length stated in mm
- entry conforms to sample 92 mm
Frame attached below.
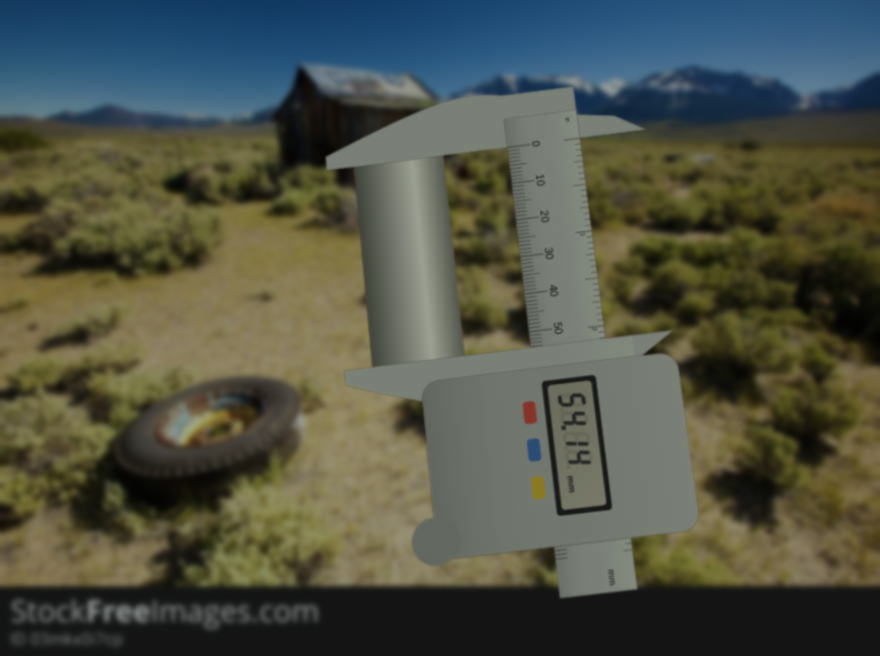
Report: 54.14 mm
